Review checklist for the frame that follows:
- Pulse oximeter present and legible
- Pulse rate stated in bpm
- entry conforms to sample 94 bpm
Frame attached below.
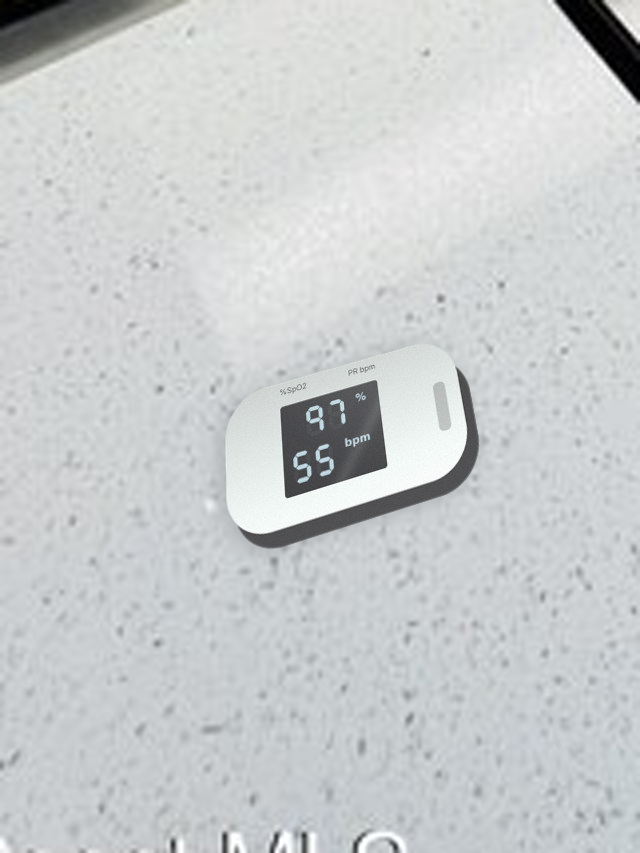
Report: 55 bpm
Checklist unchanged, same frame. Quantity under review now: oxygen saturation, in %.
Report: 97 %
